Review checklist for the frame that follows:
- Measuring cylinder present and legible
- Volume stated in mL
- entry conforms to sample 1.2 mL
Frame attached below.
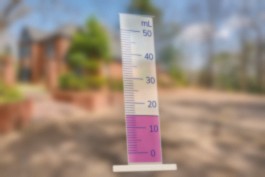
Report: 15 mL
